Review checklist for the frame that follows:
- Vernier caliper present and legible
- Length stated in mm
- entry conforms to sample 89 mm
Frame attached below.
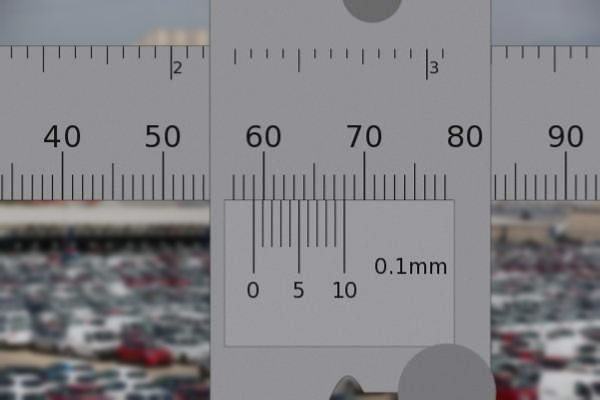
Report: 59.0 mm
